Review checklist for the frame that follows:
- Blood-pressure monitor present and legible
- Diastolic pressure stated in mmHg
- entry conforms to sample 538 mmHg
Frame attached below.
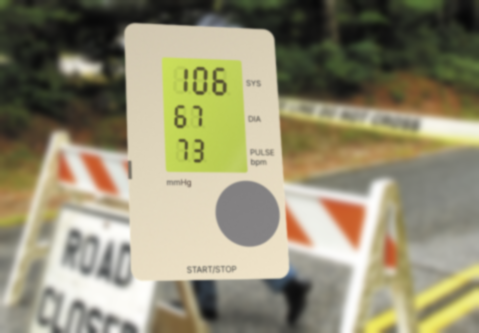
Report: 67 mmHg
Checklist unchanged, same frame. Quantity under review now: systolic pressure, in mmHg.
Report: 106 mmHg
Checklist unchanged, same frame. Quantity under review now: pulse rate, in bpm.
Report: 73 bpm
